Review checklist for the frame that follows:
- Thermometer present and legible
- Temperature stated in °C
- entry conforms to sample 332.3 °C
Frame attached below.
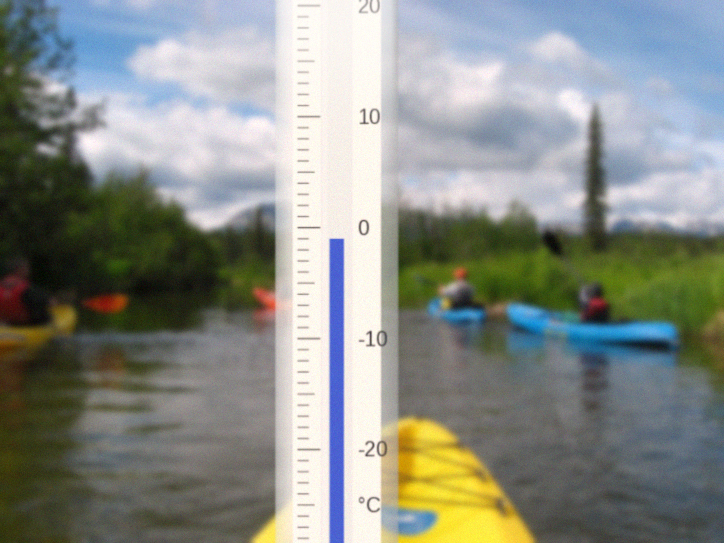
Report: -1 °C
